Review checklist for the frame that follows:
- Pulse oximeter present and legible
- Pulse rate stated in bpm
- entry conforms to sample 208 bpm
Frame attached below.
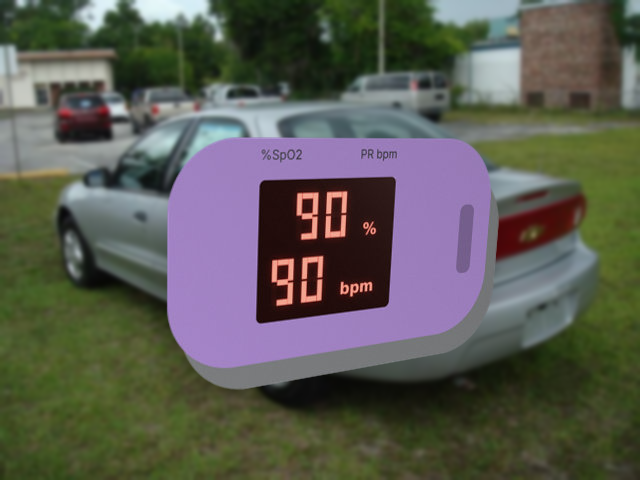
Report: 90 bpm
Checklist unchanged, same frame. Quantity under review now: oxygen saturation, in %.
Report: 90 %
